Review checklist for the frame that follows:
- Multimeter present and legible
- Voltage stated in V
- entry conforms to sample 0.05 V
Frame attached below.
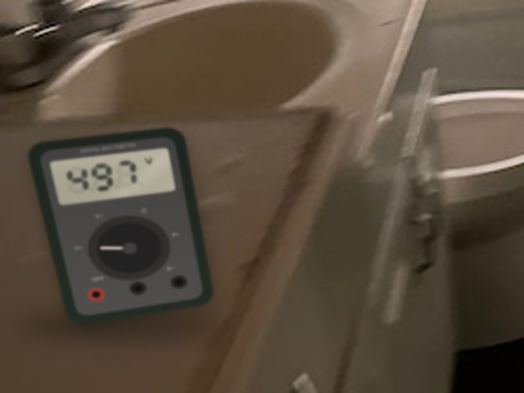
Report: 497 V
